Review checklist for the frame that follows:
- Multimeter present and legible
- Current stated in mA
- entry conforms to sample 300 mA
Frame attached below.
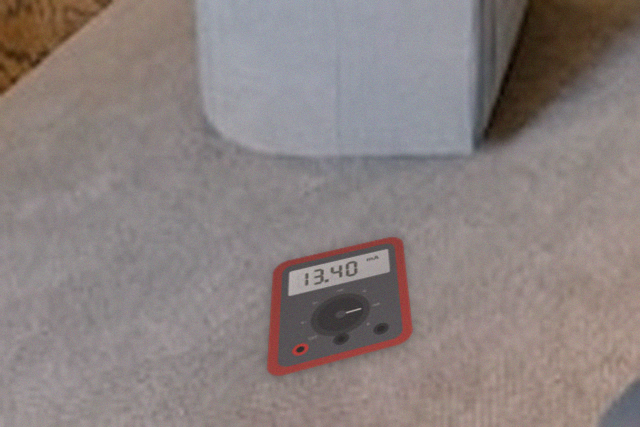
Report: 13.40 mA
